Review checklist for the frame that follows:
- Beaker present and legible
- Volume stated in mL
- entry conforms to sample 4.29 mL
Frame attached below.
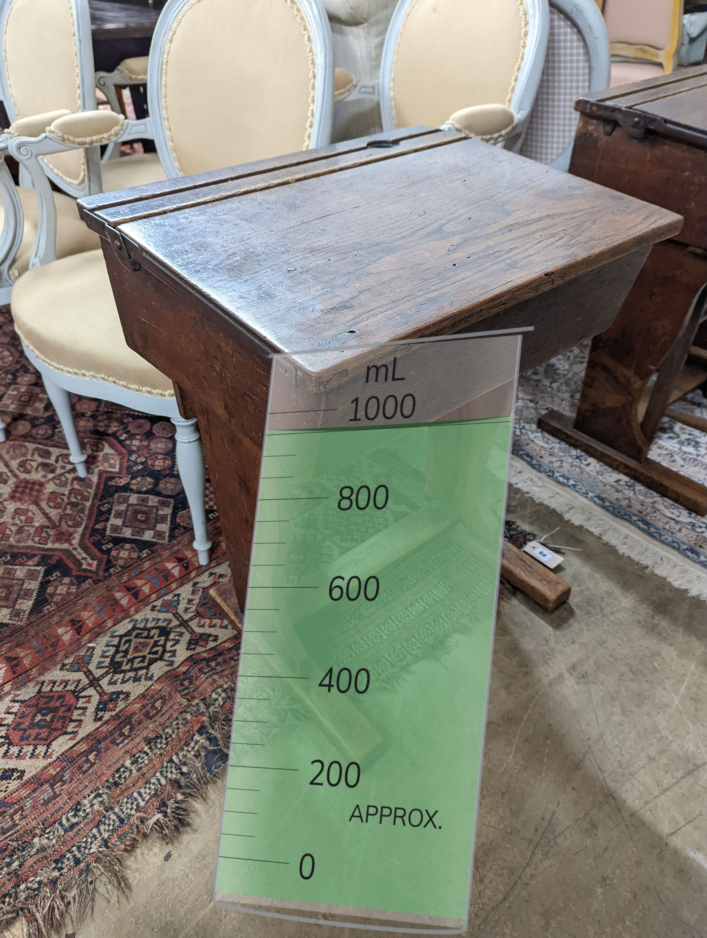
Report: 950 mL
